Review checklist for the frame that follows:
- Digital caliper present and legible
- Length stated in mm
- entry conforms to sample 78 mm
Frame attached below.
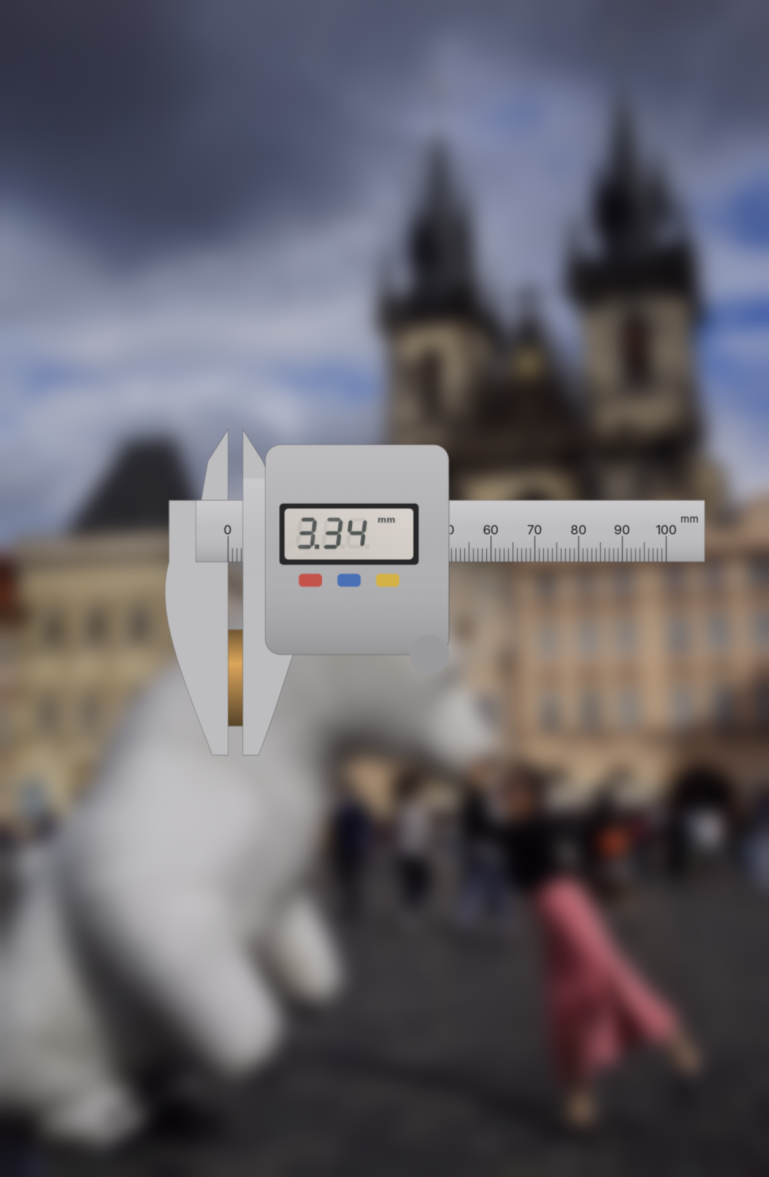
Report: 3.34 mm
